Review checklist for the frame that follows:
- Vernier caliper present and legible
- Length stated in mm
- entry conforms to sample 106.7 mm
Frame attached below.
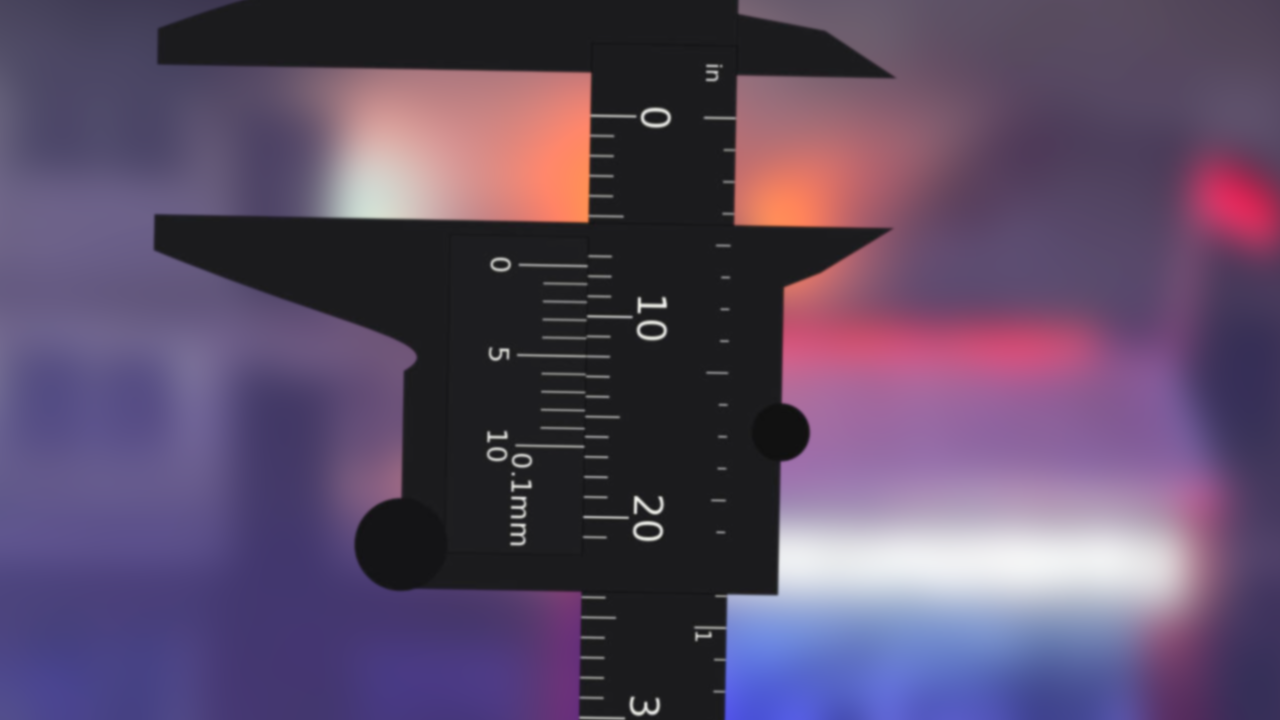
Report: 7.5 mm
